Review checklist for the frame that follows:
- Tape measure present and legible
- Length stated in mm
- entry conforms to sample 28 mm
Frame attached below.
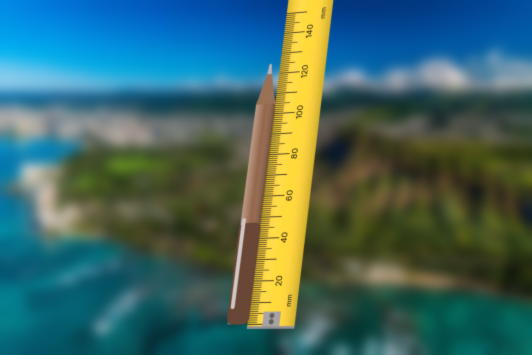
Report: 125 mm
